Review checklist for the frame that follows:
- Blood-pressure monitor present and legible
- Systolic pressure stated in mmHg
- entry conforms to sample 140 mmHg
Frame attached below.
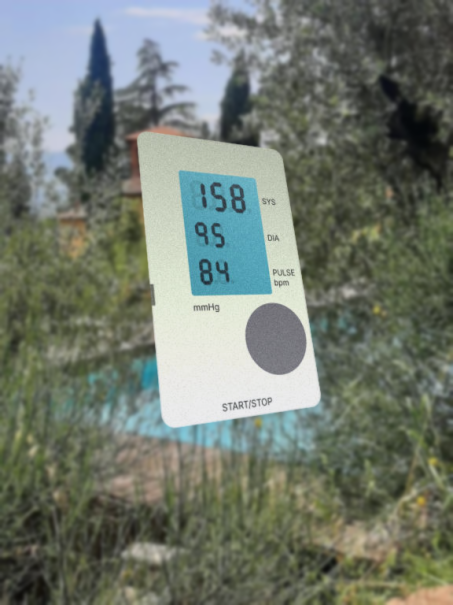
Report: 158 mmHg
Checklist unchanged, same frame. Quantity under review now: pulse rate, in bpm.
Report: 84 bpm
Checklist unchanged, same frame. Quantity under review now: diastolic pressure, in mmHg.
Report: 95 mmHg
